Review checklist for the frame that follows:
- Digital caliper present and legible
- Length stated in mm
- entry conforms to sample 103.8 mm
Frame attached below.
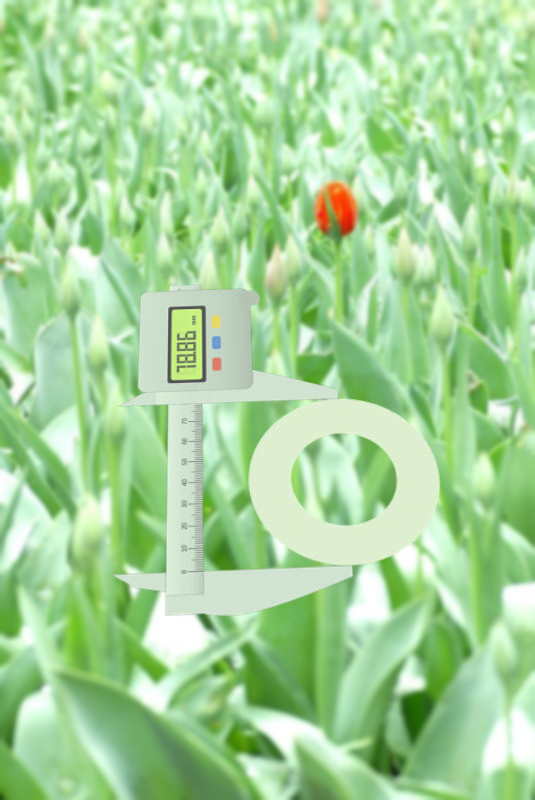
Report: 78.86 mm
